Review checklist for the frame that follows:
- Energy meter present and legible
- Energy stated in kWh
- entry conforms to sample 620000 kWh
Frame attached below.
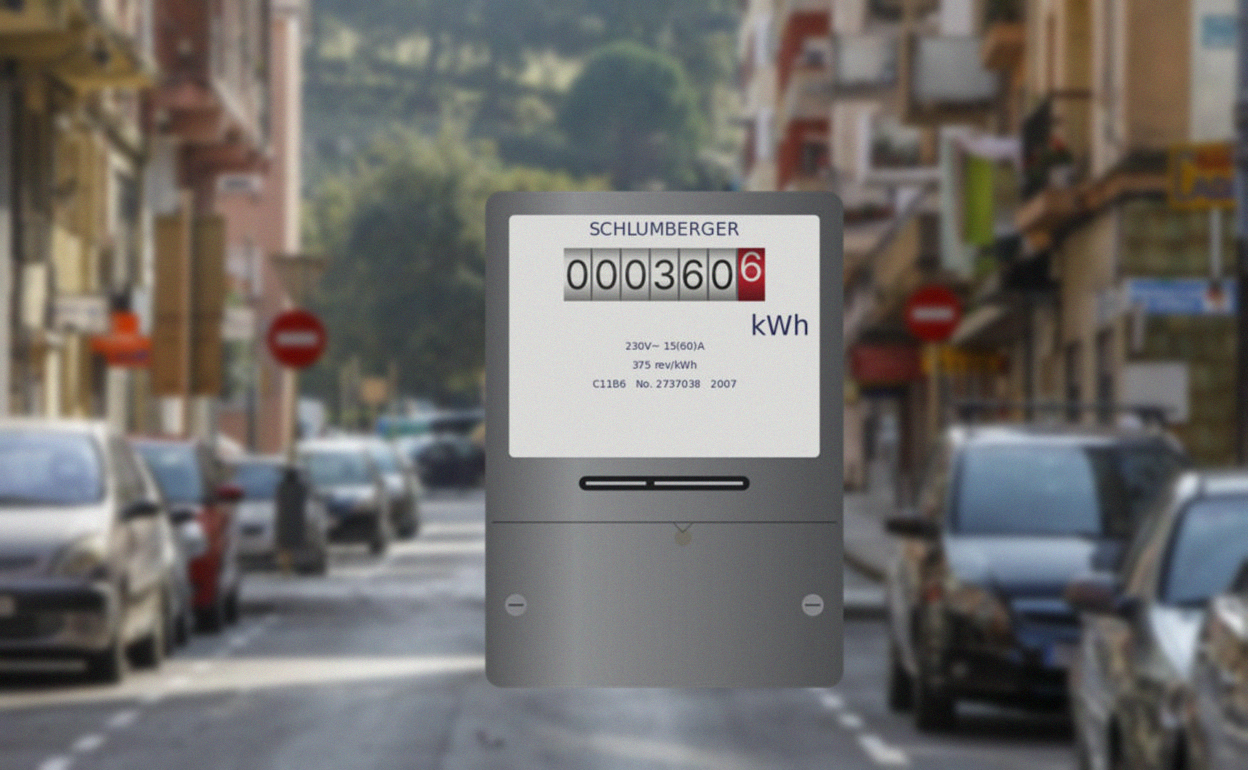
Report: 360.6 kWh
